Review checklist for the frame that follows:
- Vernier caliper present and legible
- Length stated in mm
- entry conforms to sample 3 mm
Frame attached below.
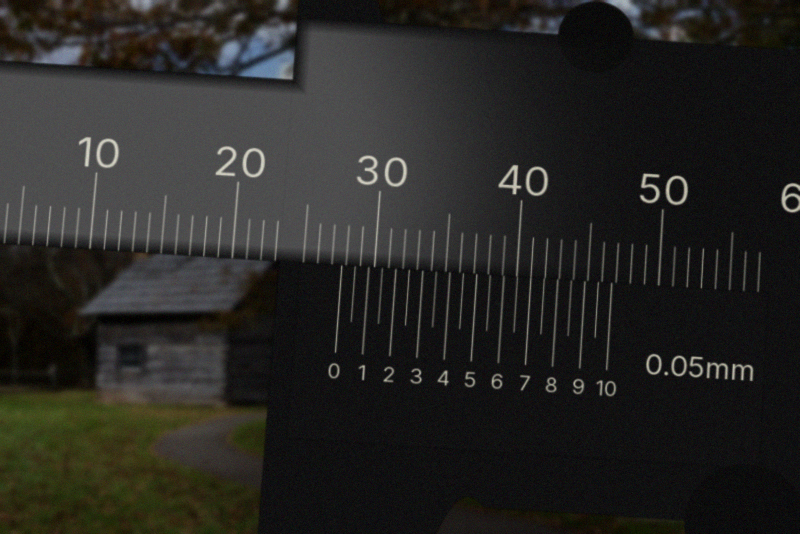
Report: 27.7 mm
